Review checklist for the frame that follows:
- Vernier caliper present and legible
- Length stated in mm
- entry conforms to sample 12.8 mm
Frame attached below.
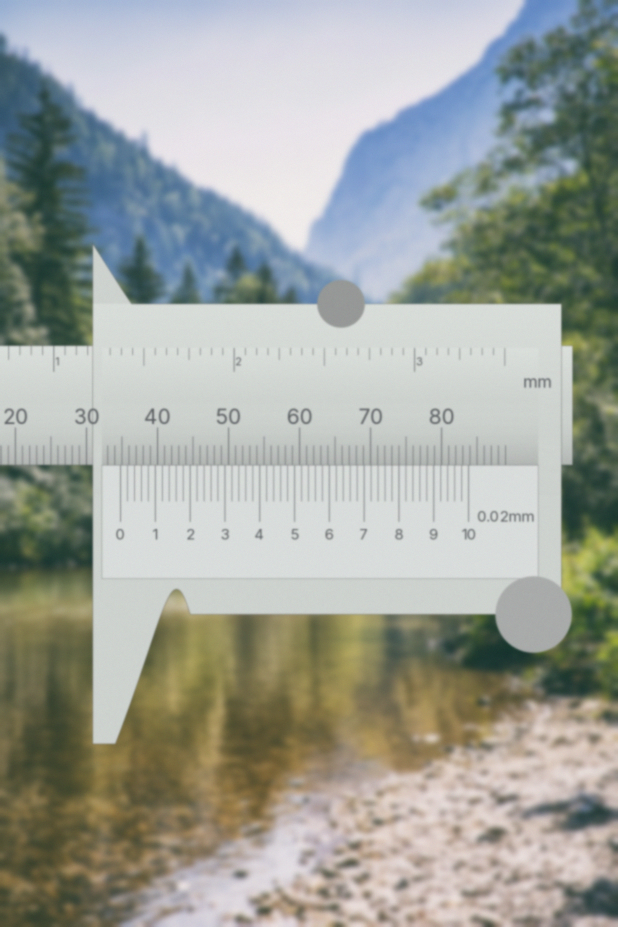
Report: 34.8 mm
